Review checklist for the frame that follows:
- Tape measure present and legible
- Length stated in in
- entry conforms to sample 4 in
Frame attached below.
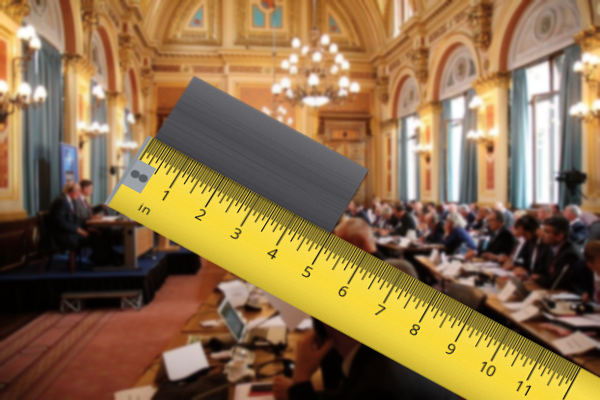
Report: 5 in
